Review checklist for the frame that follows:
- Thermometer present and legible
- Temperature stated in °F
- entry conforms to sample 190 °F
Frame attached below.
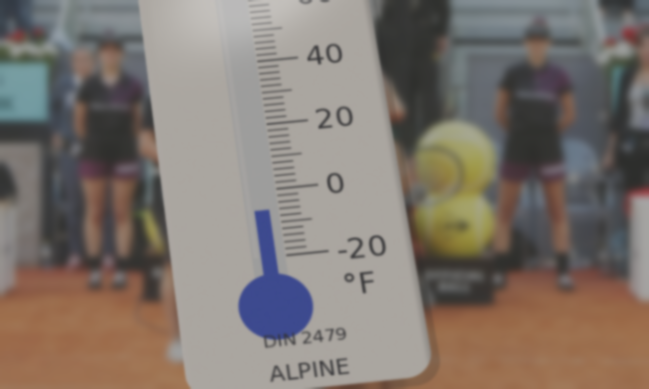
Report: -6 °F
